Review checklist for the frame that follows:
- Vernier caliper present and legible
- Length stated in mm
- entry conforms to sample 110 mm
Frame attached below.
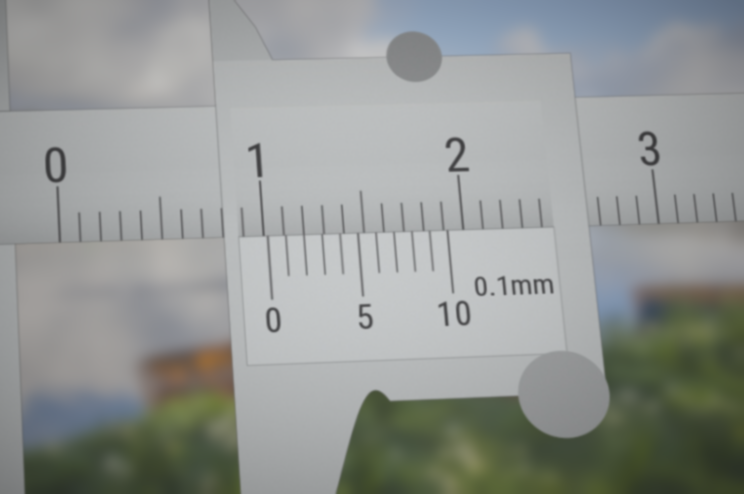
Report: 10.2 mm
